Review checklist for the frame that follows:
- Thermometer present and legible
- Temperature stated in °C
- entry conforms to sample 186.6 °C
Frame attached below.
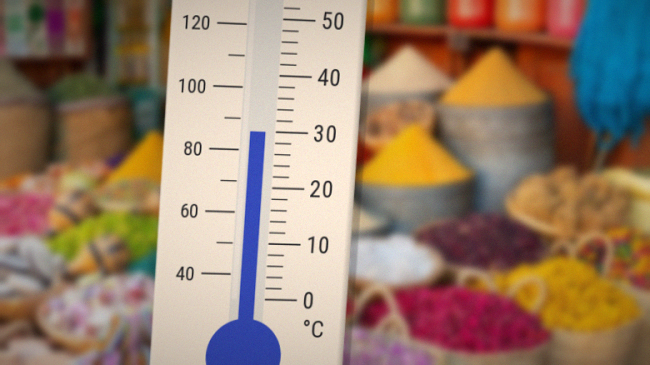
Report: 30 °C
